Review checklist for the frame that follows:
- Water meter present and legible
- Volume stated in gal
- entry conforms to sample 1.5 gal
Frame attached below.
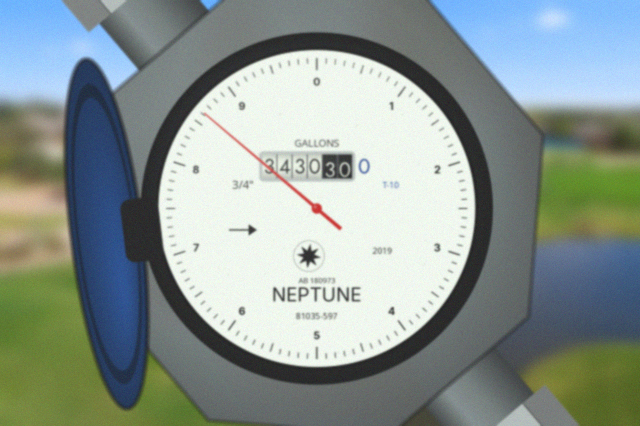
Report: 3430298.6 gal
